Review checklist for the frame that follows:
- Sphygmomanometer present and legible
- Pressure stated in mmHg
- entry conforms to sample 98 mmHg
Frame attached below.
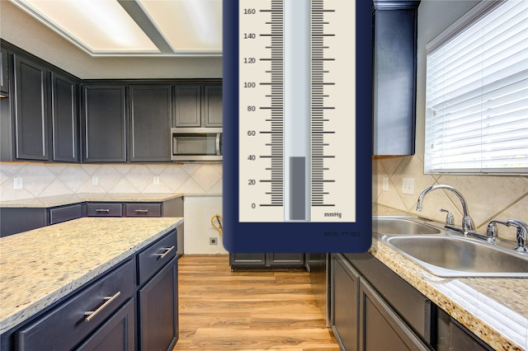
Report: 40 mmHg
